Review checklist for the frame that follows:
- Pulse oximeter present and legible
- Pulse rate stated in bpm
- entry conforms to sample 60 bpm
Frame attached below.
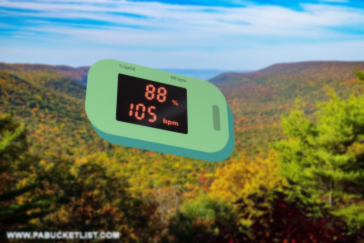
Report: 105 bpm
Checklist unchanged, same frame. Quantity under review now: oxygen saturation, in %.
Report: 88 %
